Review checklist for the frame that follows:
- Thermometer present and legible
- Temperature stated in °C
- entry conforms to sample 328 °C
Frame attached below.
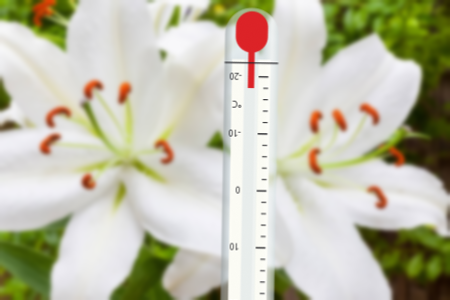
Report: -18 °C
